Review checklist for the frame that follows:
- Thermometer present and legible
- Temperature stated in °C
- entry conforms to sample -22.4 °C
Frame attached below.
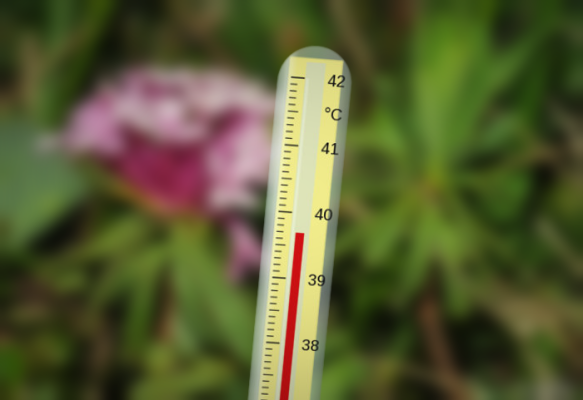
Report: 39.7 °C
